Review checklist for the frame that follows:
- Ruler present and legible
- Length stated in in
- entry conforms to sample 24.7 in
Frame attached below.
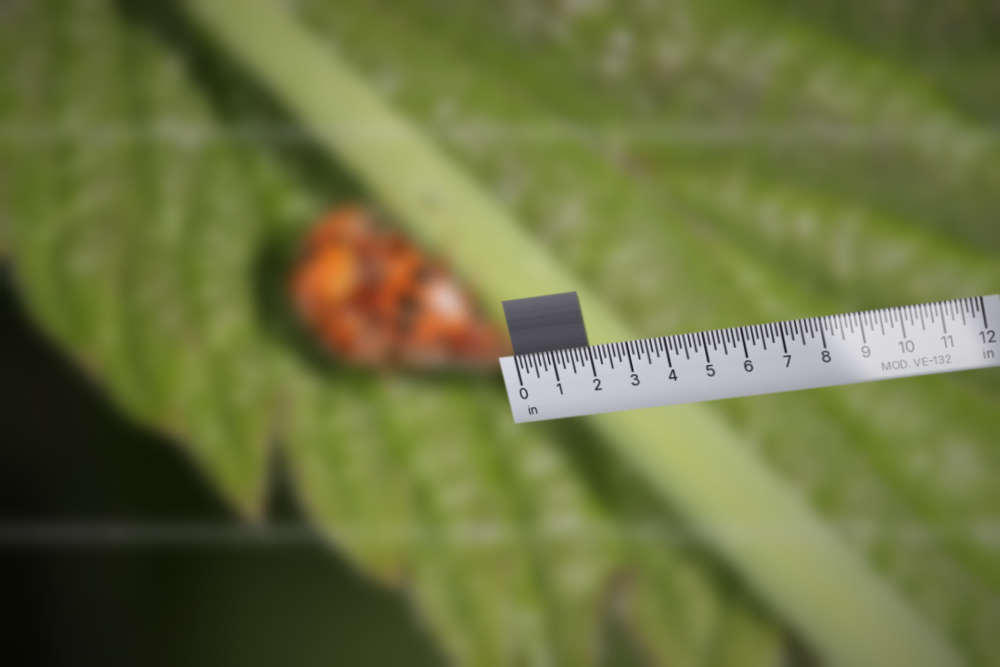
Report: 2 in
